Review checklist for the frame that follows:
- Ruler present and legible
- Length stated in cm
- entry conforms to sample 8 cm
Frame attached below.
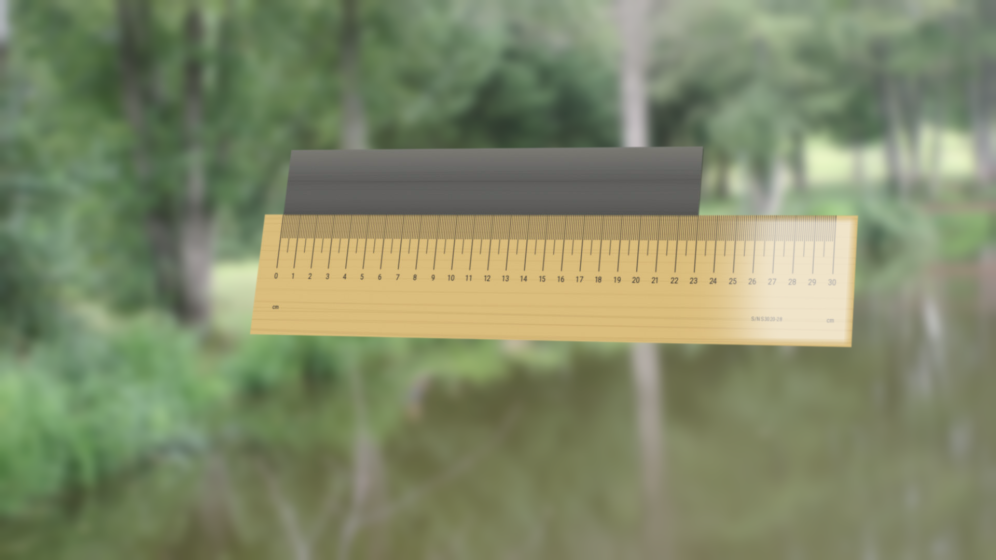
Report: 23 cm
